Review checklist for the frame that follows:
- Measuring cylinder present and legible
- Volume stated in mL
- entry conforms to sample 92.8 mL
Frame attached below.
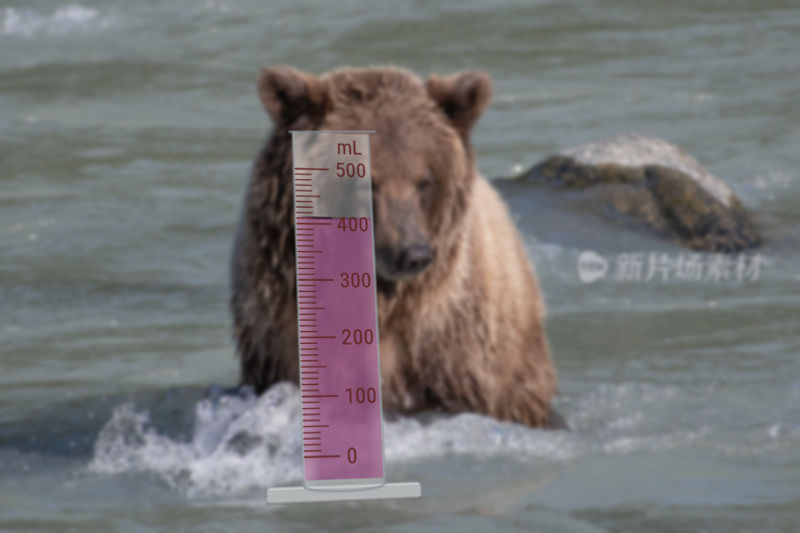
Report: 410 mL
